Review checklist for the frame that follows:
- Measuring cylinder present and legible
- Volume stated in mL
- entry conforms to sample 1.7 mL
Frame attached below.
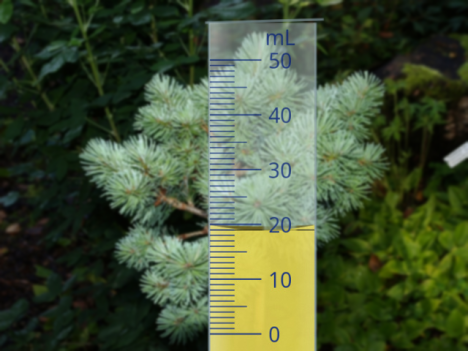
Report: 19 mL
